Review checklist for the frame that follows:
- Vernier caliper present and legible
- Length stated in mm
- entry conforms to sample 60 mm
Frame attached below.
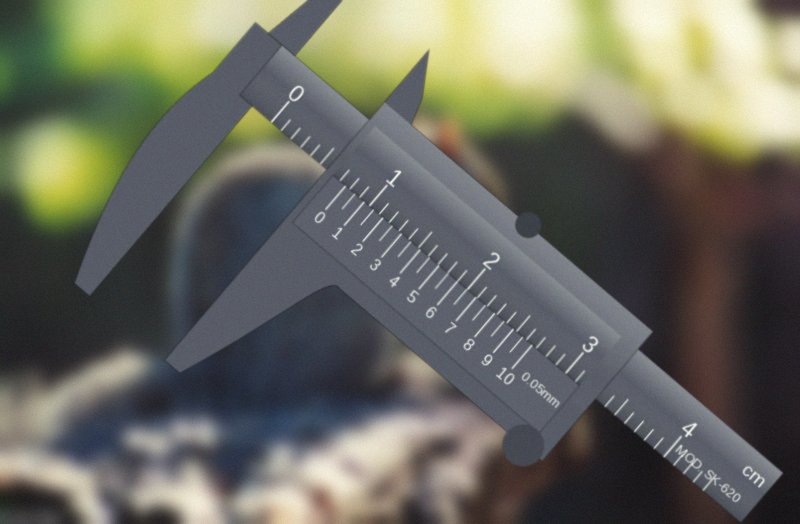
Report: 7.6 mm
